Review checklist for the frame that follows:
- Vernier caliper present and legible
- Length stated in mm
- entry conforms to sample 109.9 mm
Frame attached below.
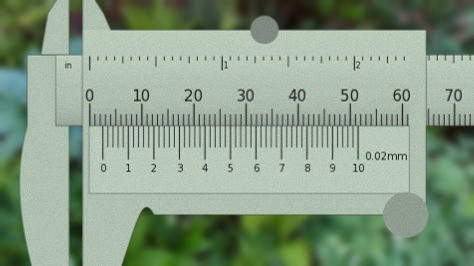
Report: 2.5 mm
